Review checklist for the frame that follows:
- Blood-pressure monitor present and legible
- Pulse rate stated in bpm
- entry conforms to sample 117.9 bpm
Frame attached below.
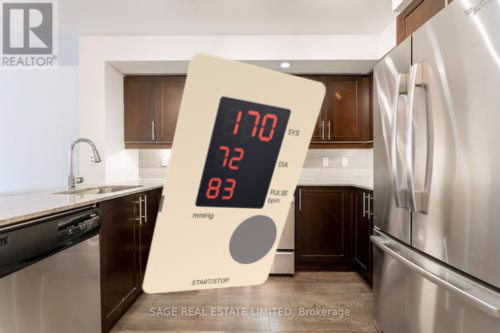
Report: 83 bpm
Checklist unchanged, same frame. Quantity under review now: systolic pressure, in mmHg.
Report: 170 mmHg
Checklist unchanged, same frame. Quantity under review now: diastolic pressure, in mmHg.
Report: 72 mmHg
